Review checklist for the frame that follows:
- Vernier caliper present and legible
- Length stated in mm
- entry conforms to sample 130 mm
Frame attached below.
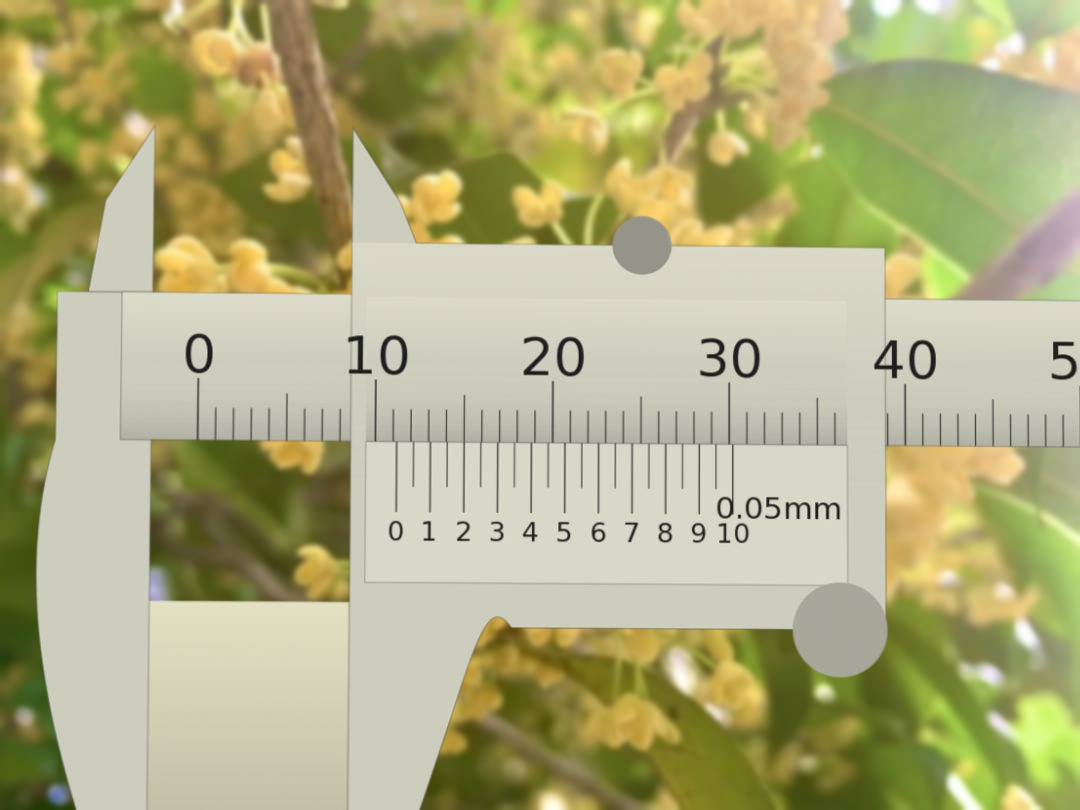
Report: 11.2 mm
